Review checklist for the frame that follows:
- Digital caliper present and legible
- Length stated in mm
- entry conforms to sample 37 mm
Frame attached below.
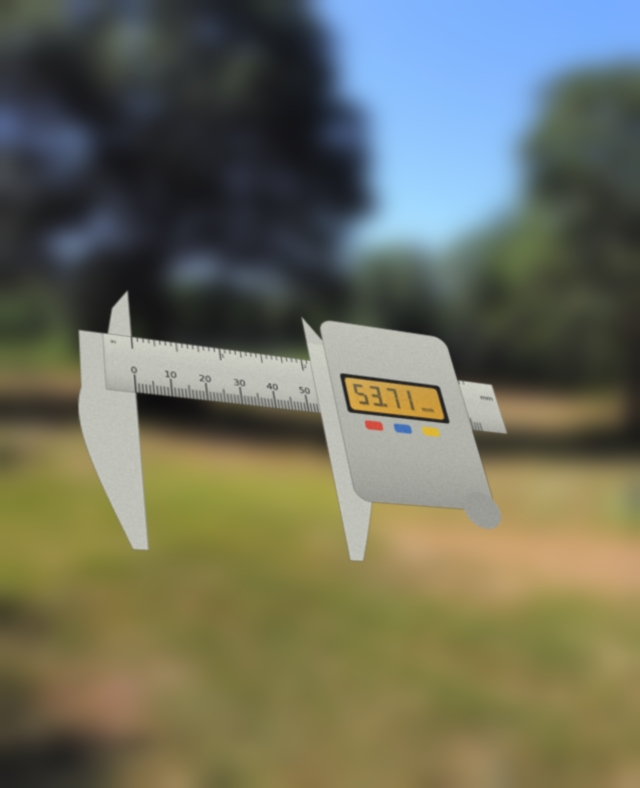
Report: 53.71 mm
